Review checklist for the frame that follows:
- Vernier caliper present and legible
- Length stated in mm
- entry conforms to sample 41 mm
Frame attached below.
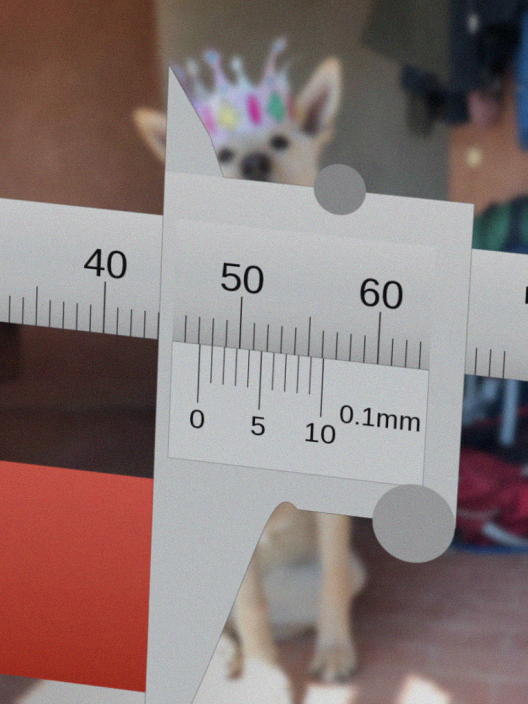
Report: 47.1 mm
